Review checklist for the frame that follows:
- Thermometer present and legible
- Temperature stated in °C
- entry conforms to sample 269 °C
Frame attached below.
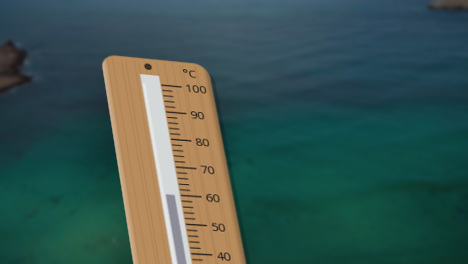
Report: 60 °C
